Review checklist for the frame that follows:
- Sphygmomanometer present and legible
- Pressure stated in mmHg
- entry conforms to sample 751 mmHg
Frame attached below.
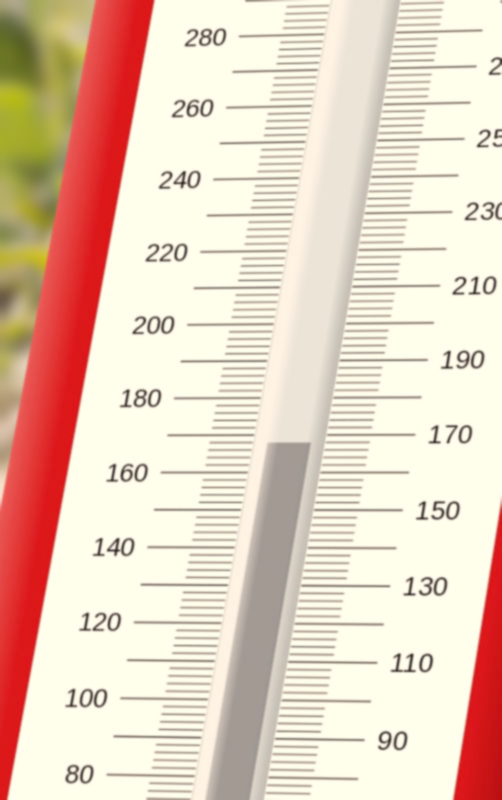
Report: 168 mmHg
